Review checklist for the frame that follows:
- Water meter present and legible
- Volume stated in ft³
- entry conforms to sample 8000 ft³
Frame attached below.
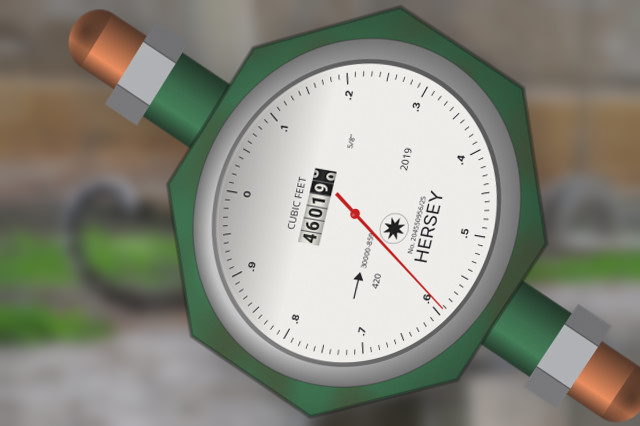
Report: 460198.59 ft³
